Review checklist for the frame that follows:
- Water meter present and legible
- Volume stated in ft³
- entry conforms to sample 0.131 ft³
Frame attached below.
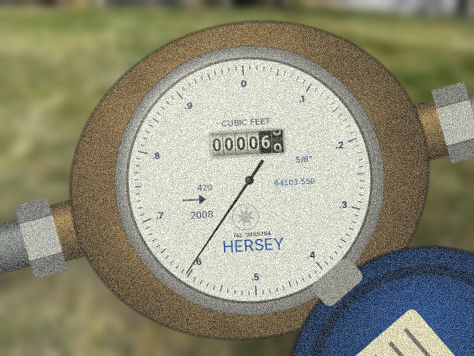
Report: 68.60 ft³
